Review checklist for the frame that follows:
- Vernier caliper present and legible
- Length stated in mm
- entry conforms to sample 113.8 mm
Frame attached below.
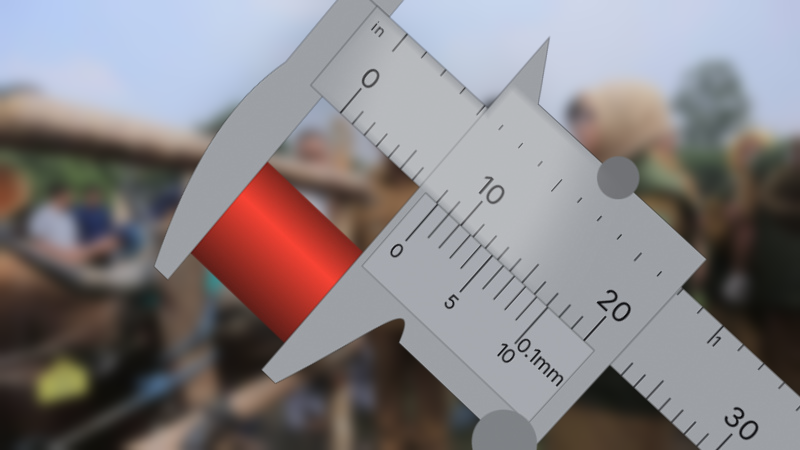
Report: 8.1 mm
